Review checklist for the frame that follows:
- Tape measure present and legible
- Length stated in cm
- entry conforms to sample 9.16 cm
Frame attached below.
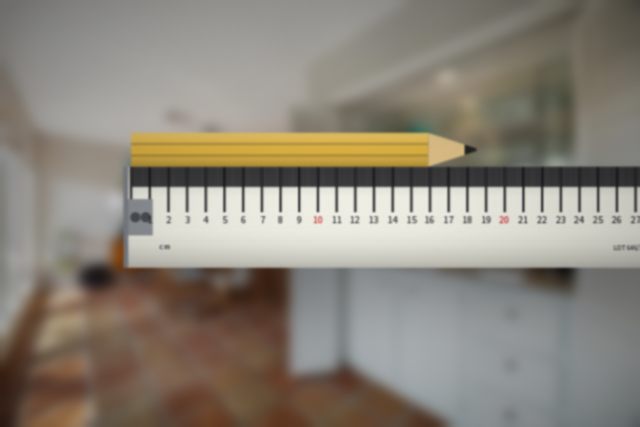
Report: 18.5 cm
